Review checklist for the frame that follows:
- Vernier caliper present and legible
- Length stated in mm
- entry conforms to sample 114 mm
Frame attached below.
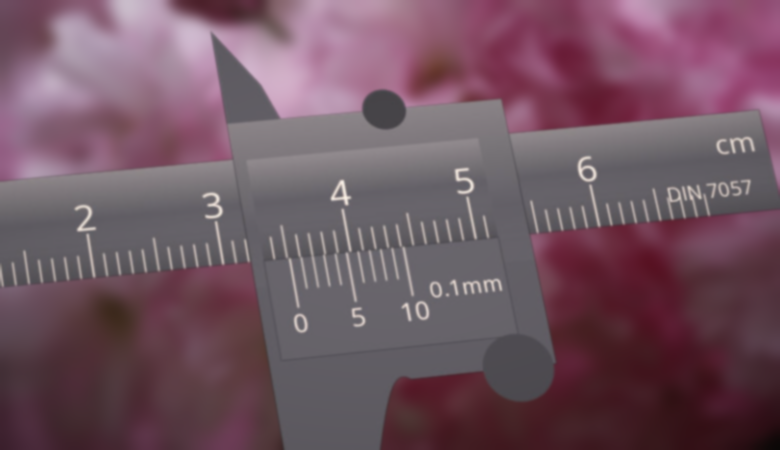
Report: 35.2 mm
